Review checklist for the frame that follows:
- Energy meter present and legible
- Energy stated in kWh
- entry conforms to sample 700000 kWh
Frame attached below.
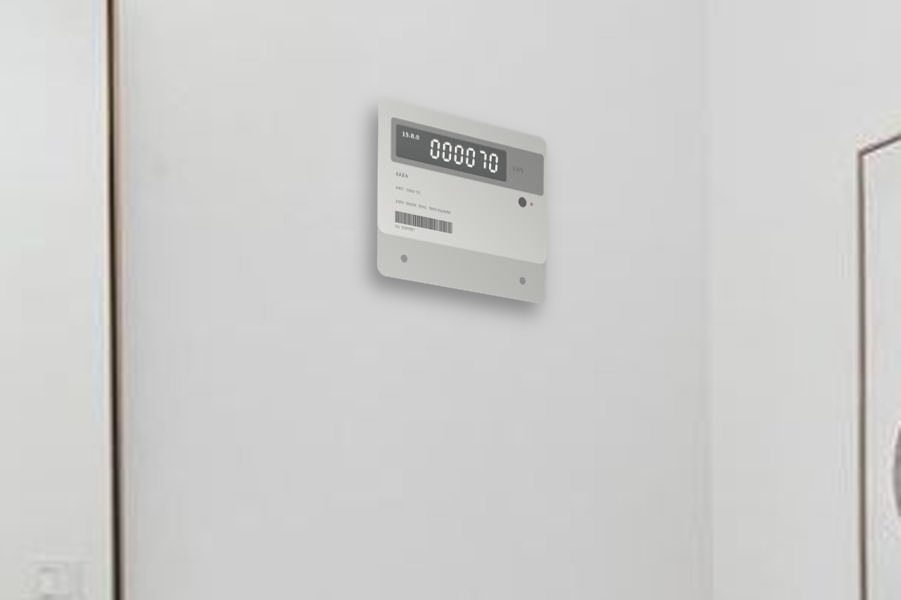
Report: 70 kWh
